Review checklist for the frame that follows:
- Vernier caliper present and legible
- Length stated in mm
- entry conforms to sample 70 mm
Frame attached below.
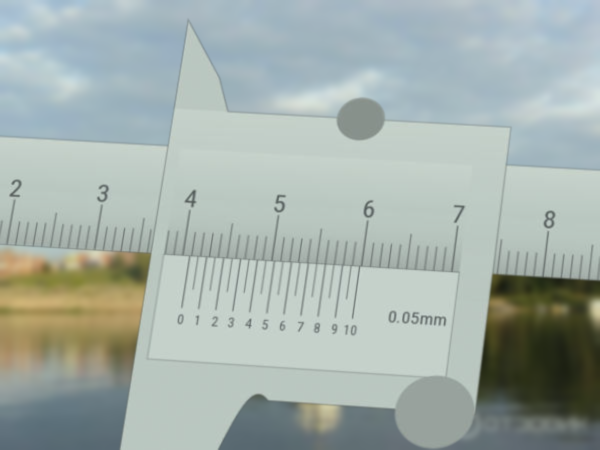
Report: 40.8 mm
